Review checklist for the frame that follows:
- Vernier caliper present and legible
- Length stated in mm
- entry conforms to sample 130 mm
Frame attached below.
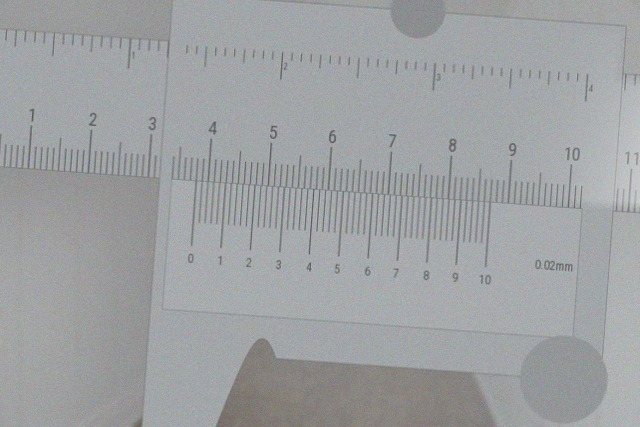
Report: 38.0 mm
